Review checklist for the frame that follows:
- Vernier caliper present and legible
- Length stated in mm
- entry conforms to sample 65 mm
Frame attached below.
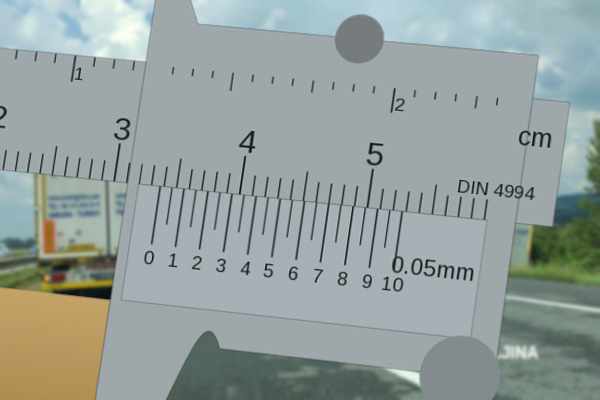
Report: 33.7 mm
